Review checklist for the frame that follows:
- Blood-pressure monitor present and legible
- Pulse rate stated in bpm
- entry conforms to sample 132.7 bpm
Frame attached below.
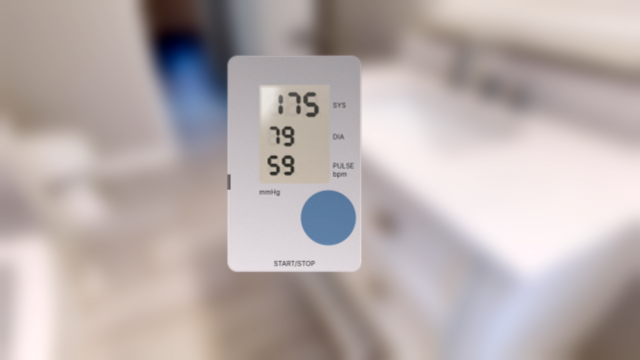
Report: 59 bpm
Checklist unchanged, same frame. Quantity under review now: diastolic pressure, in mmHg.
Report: 79 mmHg
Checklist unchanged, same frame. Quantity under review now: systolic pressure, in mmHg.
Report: 175 mmHg
